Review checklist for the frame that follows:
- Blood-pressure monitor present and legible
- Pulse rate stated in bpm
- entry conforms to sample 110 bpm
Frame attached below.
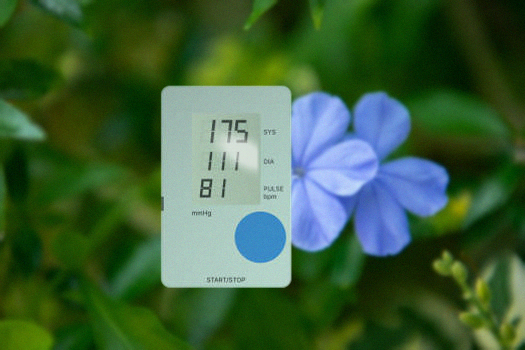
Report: 81 bpm
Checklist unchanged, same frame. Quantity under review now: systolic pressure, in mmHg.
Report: 175 mmHg
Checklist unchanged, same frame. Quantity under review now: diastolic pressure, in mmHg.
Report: 111 mmHg
